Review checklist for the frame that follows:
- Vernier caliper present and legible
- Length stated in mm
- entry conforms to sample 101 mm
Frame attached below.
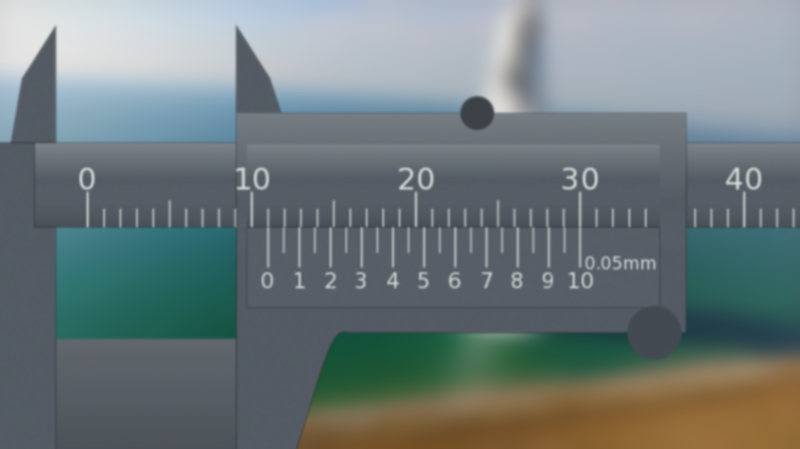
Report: 11.0 mm
